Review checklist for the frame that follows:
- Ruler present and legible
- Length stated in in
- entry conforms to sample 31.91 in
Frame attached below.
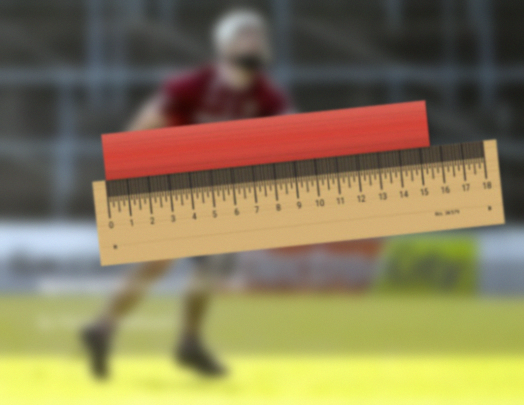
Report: 15.5 in
